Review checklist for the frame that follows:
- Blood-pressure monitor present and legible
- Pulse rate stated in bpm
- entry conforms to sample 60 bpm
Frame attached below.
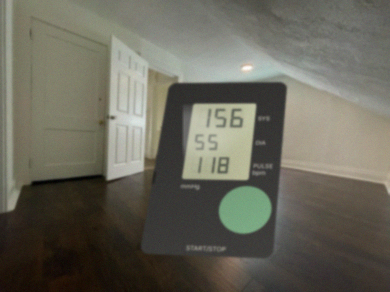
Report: 118 bpm
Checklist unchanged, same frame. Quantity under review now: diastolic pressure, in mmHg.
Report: 55 mmHg
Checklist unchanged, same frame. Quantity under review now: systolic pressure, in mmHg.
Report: 156 mmHg
